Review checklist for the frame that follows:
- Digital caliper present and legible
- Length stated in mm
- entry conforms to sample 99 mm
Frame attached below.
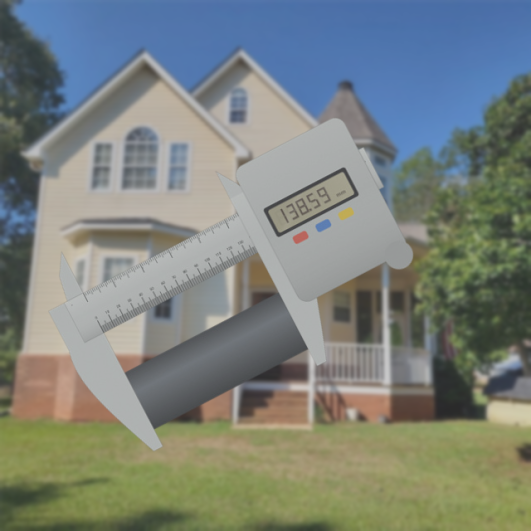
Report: 138.59 mm
